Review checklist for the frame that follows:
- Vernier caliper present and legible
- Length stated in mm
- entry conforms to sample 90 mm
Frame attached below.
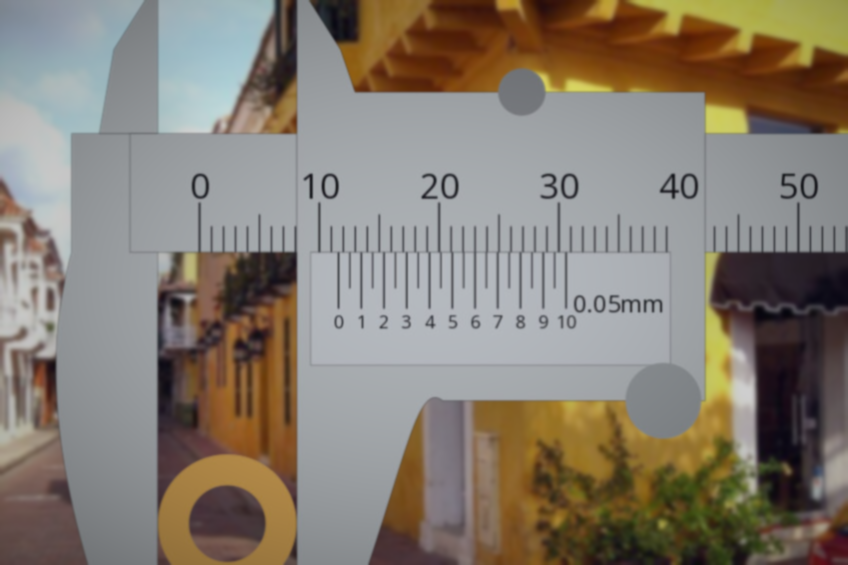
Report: 11.6 mm
